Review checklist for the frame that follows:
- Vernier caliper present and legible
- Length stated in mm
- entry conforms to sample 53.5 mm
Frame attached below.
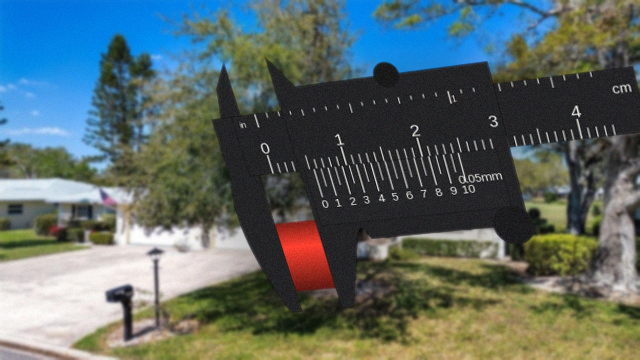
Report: 5.6 mm
